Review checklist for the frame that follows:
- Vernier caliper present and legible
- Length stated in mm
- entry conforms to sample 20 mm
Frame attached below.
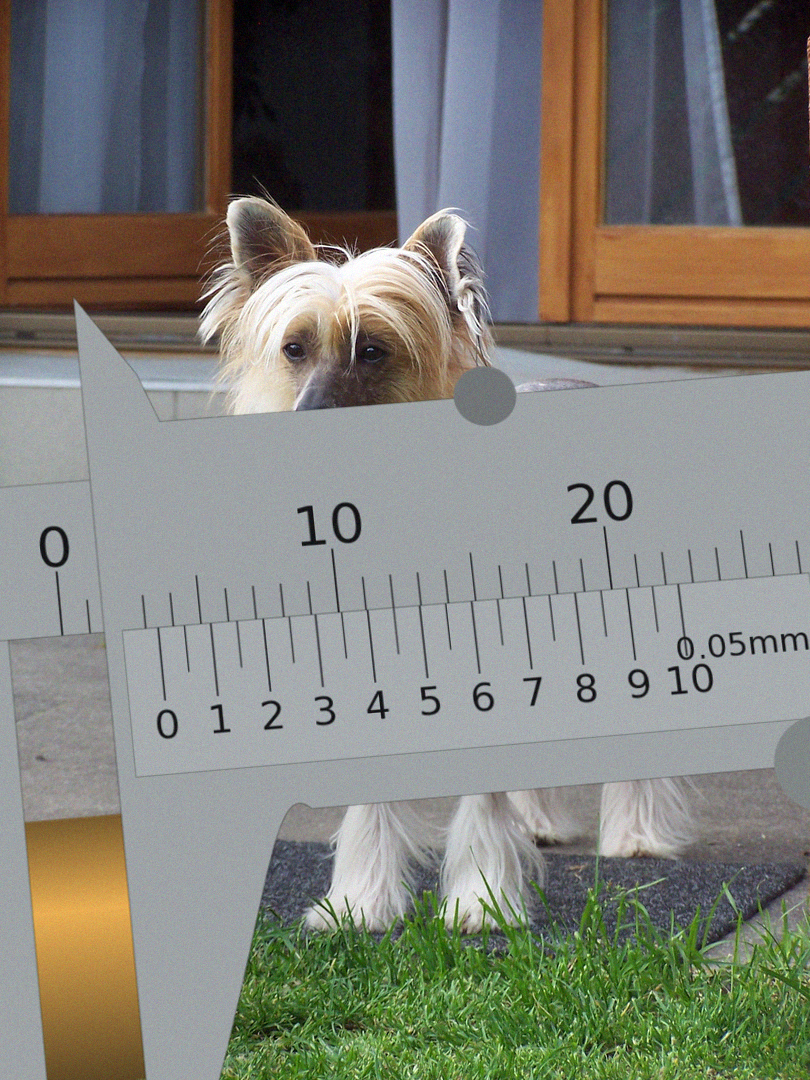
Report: 3.45 mm
